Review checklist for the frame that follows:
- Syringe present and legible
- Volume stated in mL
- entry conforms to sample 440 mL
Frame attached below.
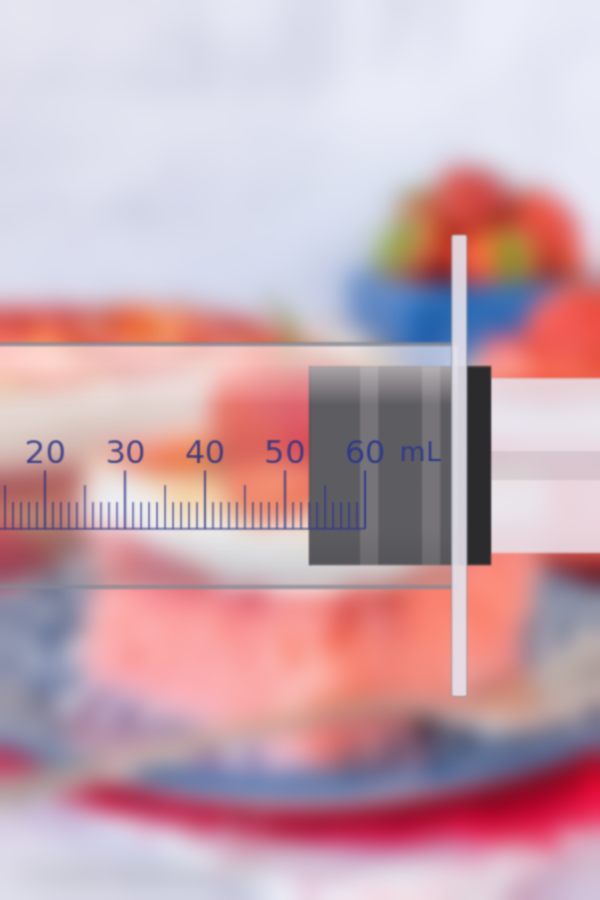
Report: 53 mL
